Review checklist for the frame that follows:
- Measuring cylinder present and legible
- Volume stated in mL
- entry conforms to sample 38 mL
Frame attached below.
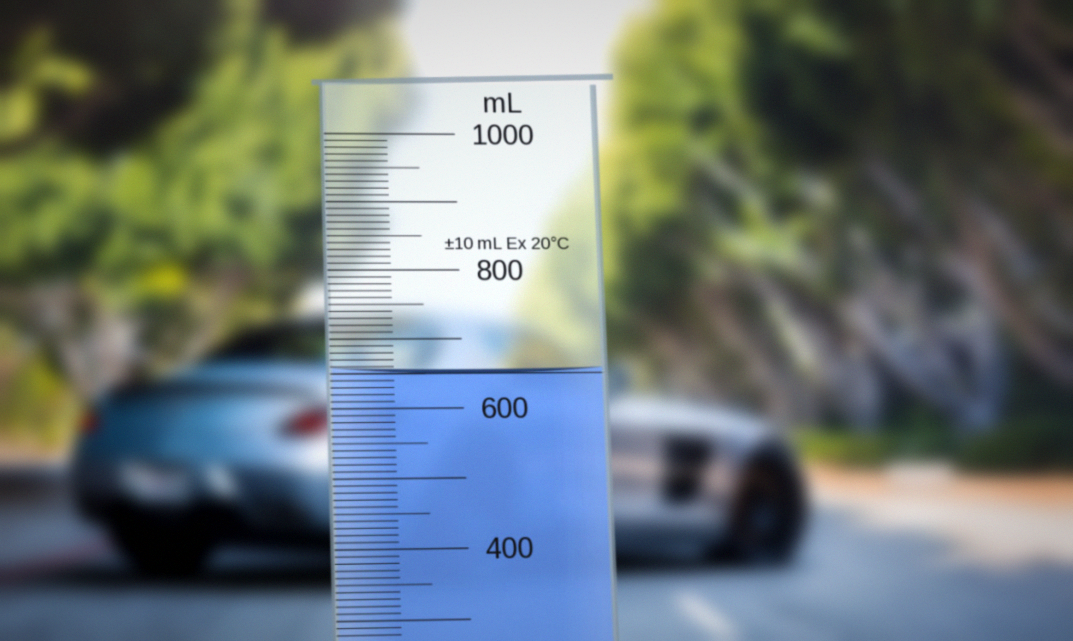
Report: 650 mL
